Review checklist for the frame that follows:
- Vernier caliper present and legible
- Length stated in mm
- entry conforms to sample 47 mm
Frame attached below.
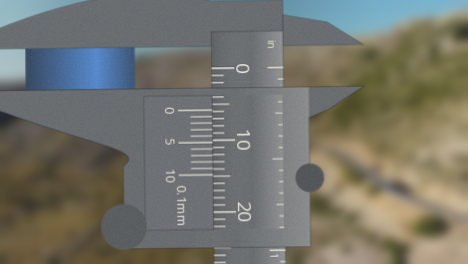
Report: 5.8 mm
